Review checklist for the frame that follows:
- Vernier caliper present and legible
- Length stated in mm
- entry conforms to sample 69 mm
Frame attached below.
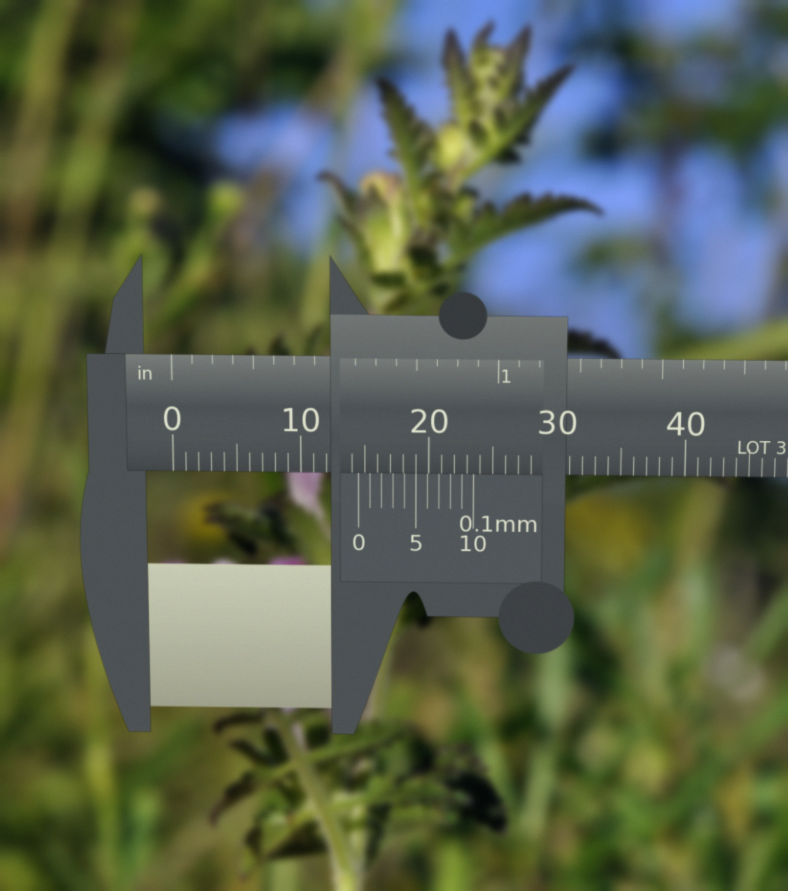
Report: 14.5 mm
